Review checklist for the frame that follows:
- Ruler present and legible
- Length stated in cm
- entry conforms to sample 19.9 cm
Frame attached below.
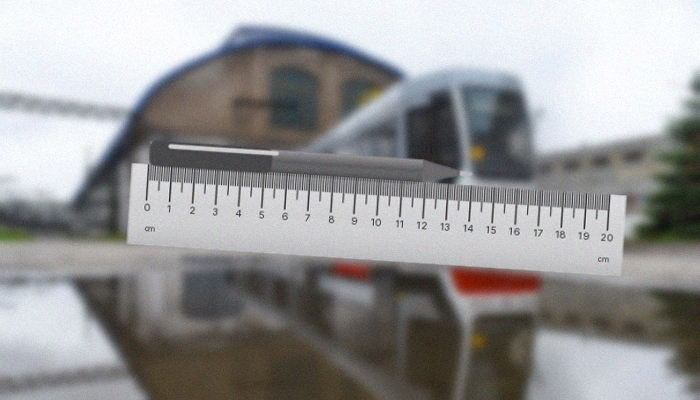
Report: 14 cm
